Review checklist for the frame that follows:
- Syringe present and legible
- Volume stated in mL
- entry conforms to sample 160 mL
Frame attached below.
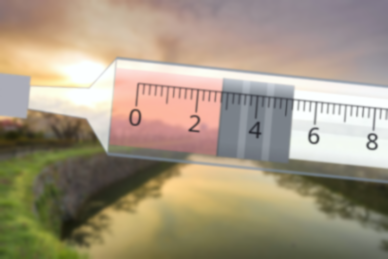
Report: 2.8 mL
